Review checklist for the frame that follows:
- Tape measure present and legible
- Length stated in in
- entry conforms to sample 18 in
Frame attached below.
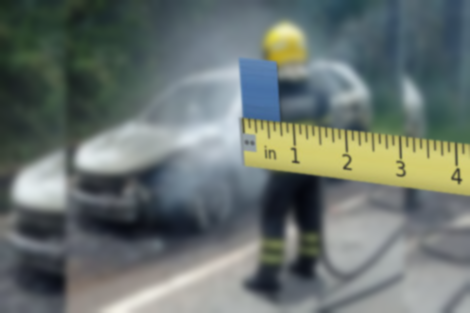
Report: 0.75 in
